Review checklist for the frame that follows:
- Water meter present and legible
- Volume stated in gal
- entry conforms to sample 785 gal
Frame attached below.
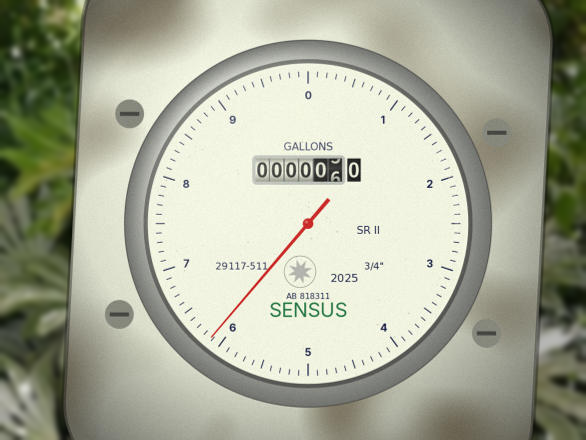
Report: 56.1 gal
